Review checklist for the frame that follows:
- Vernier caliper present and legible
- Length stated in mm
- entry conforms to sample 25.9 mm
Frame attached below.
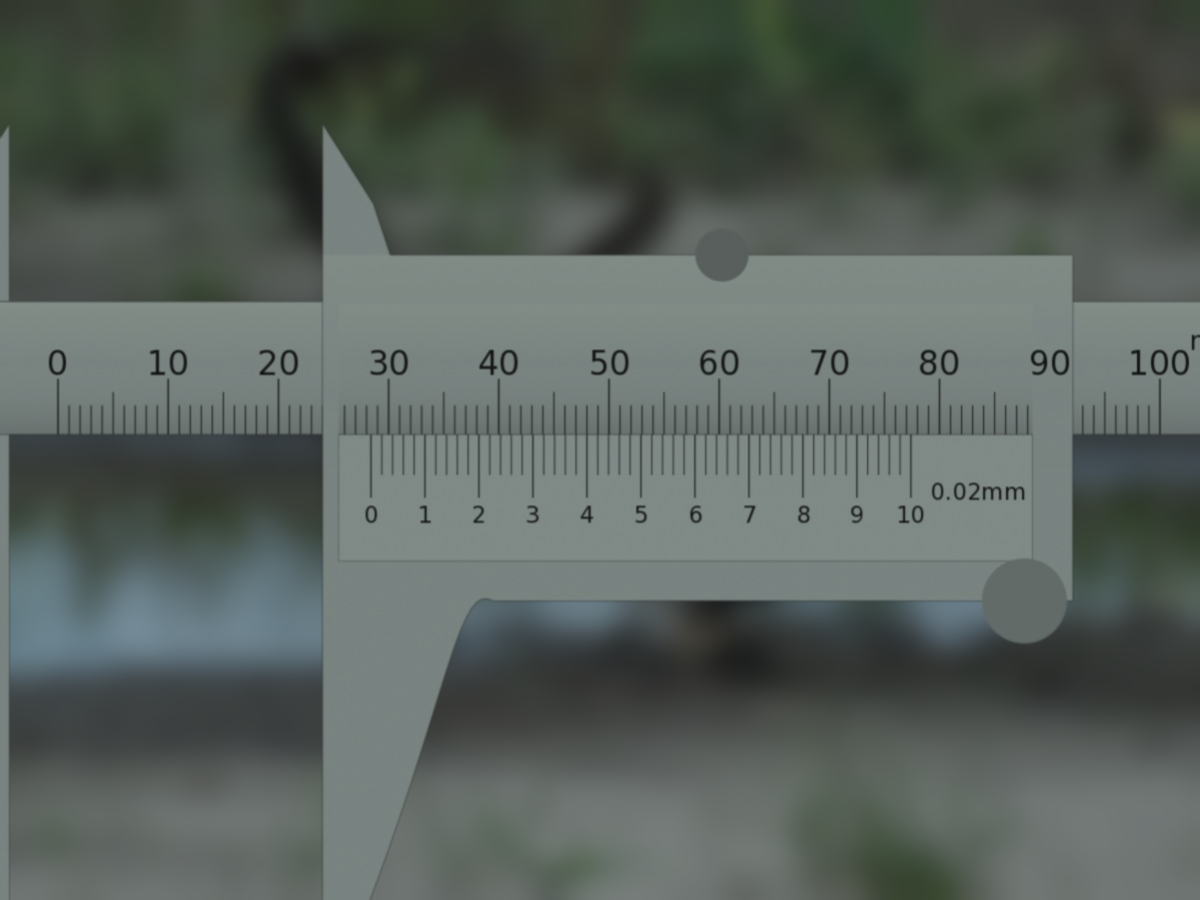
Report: 28.4 mm
